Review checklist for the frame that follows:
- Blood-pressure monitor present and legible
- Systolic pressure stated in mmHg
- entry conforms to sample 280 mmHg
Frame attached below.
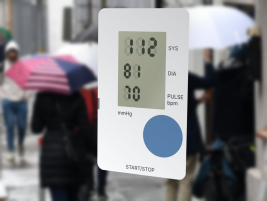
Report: 112 mmHg
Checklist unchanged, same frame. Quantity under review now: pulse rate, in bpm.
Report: 70 bpm
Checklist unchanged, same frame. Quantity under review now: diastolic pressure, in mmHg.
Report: 81 mmHg
